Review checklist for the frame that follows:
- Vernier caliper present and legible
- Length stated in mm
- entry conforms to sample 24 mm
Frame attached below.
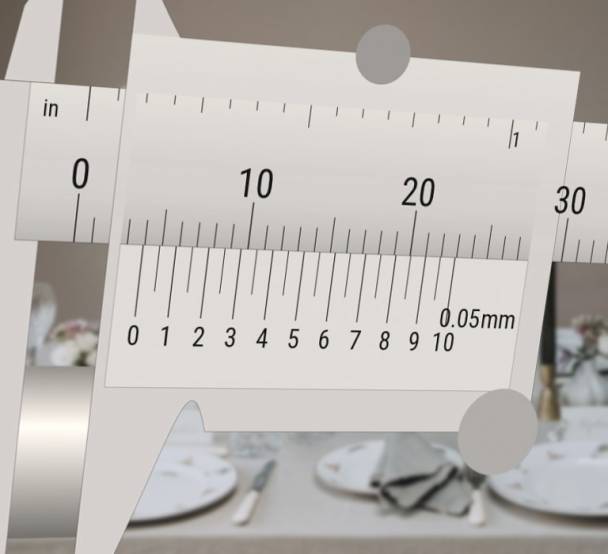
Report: 3.9 mm
